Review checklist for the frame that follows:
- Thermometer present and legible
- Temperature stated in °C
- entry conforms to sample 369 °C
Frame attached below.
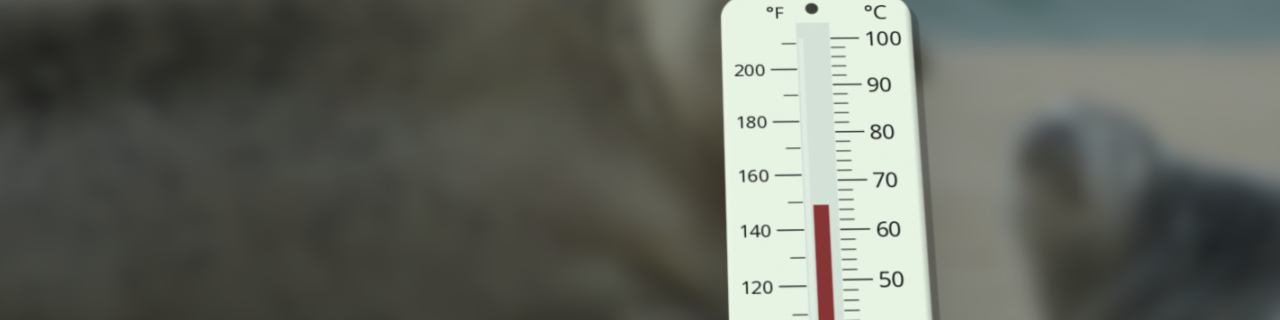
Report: 65 °C
